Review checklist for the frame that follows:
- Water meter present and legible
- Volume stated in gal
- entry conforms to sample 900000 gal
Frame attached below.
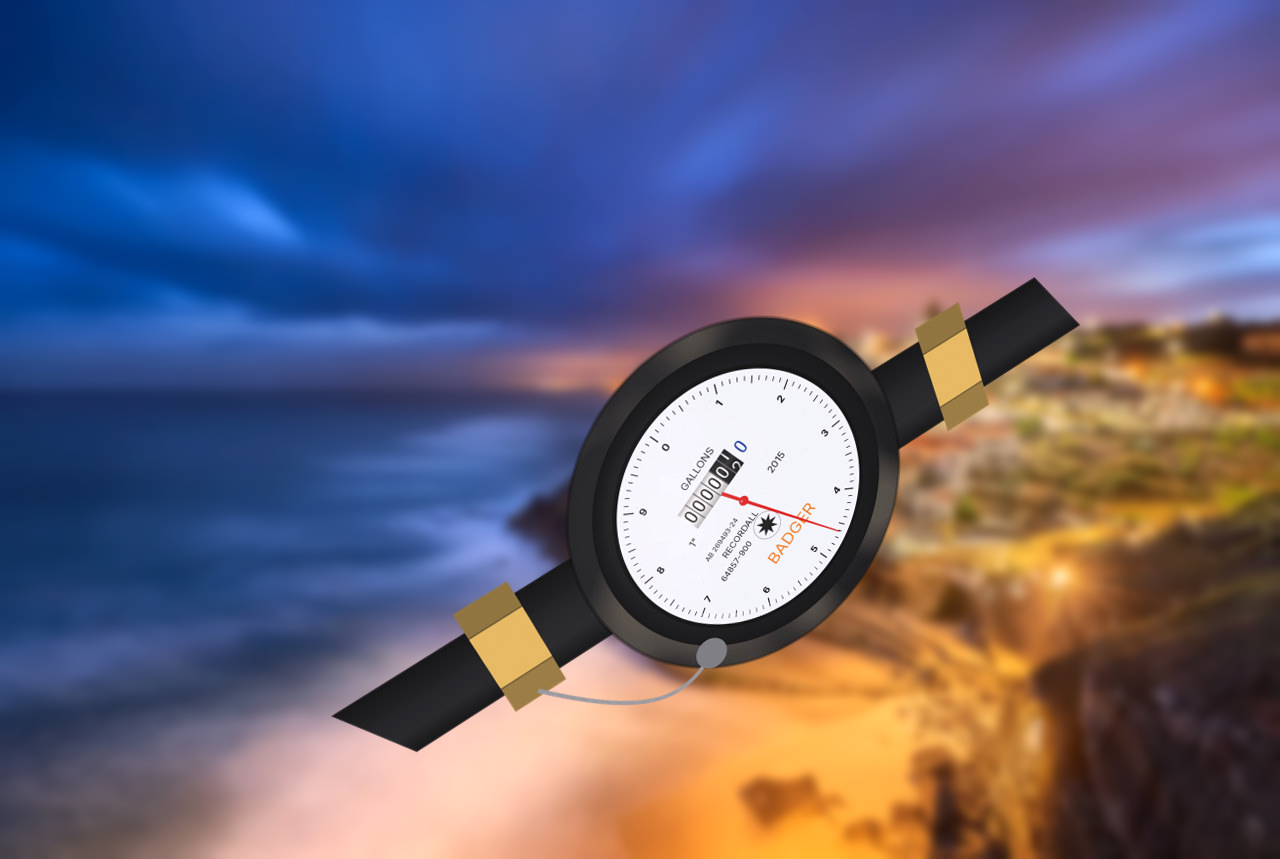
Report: 14.6 gal
